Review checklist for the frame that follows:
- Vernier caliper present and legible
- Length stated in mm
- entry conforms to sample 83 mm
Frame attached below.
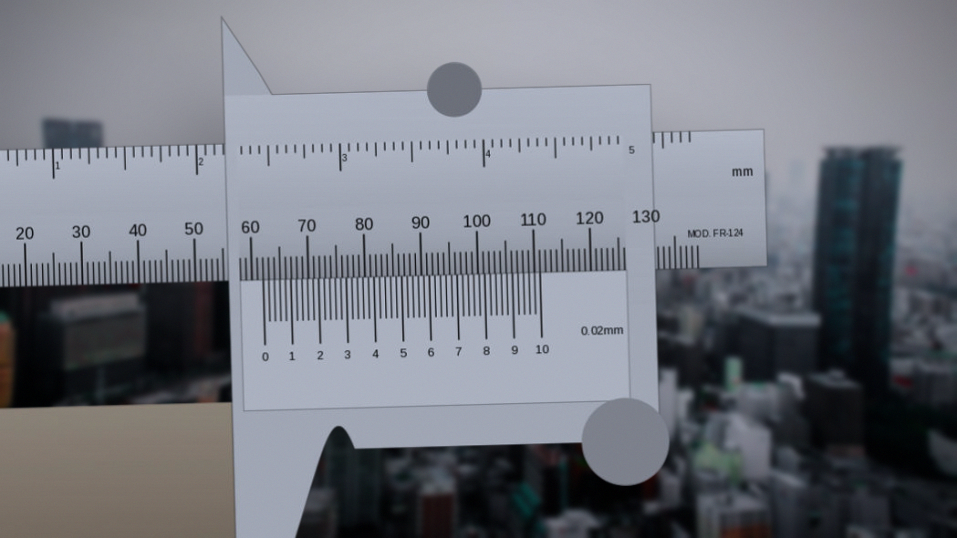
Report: 62.0 mm
